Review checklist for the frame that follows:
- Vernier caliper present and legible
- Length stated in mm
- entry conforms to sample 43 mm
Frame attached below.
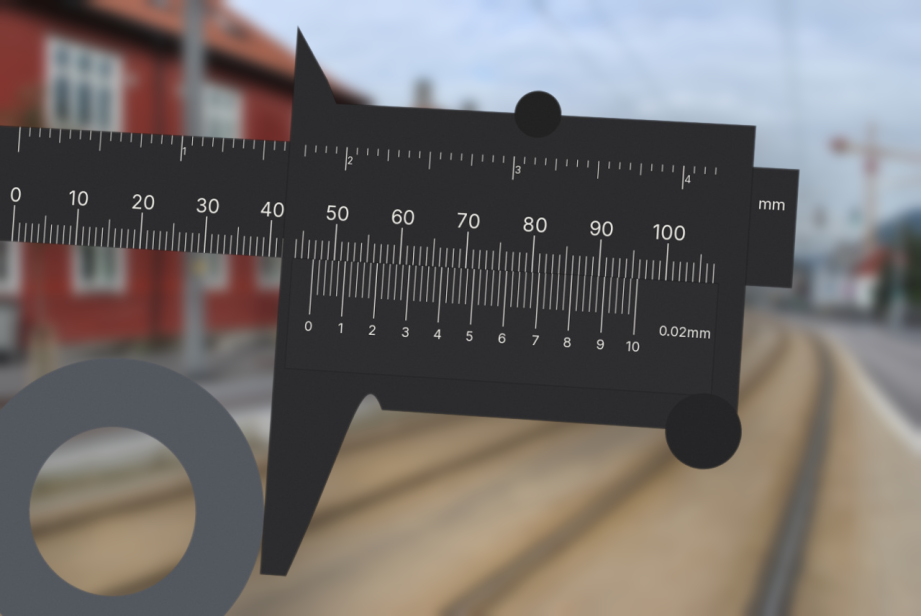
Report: 46.8 mm
